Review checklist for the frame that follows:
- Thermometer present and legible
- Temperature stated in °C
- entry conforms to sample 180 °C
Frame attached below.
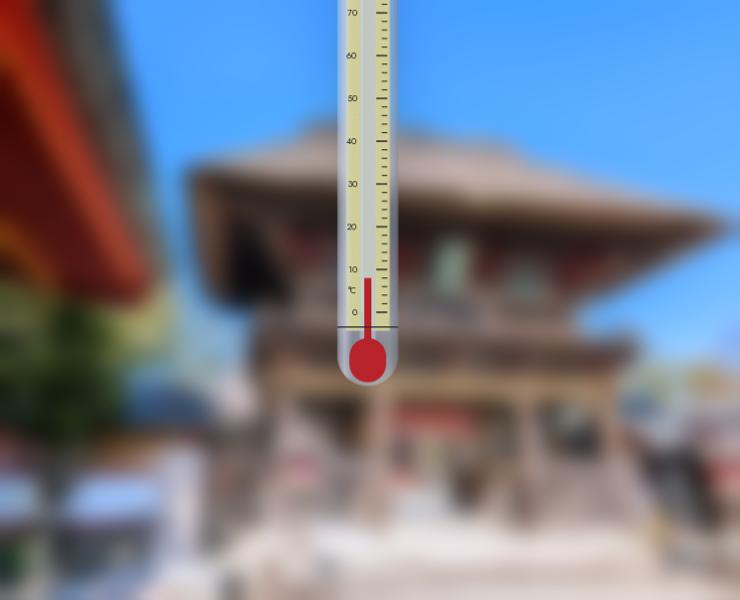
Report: 8 °C
